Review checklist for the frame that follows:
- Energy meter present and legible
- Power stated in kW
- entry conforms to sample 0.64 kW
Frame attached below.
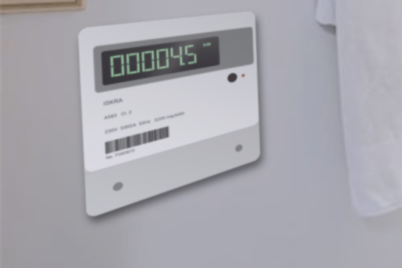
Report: 4.5 kW
